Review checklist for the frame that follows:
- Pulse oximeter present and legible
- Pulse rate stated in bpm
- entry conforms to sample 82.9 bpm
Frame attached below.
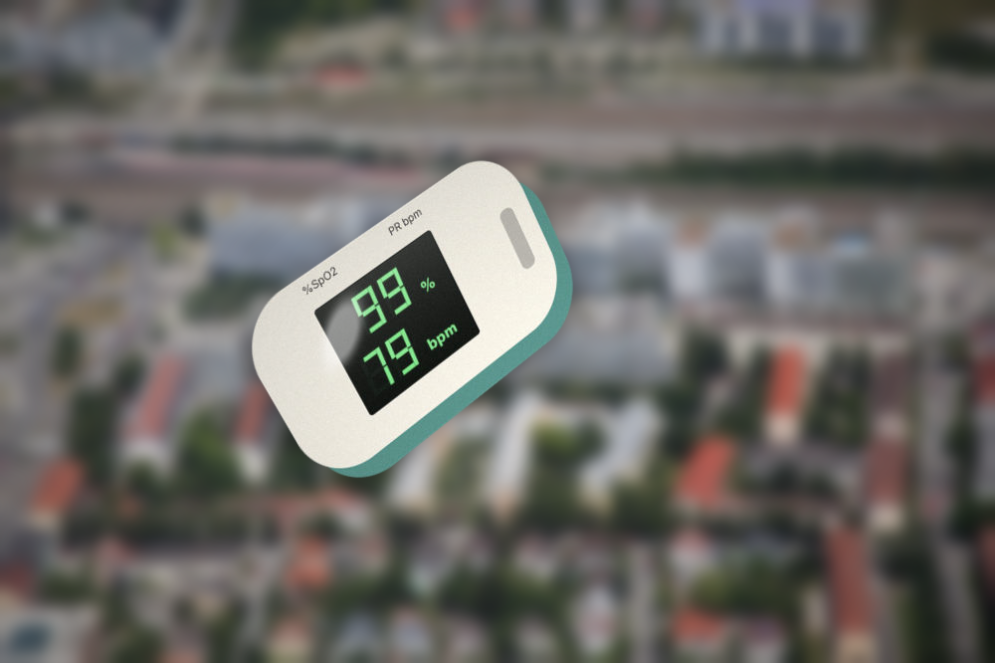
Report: 79 bpm
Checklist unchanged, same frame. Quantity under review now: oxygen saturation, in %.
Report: 99 %
